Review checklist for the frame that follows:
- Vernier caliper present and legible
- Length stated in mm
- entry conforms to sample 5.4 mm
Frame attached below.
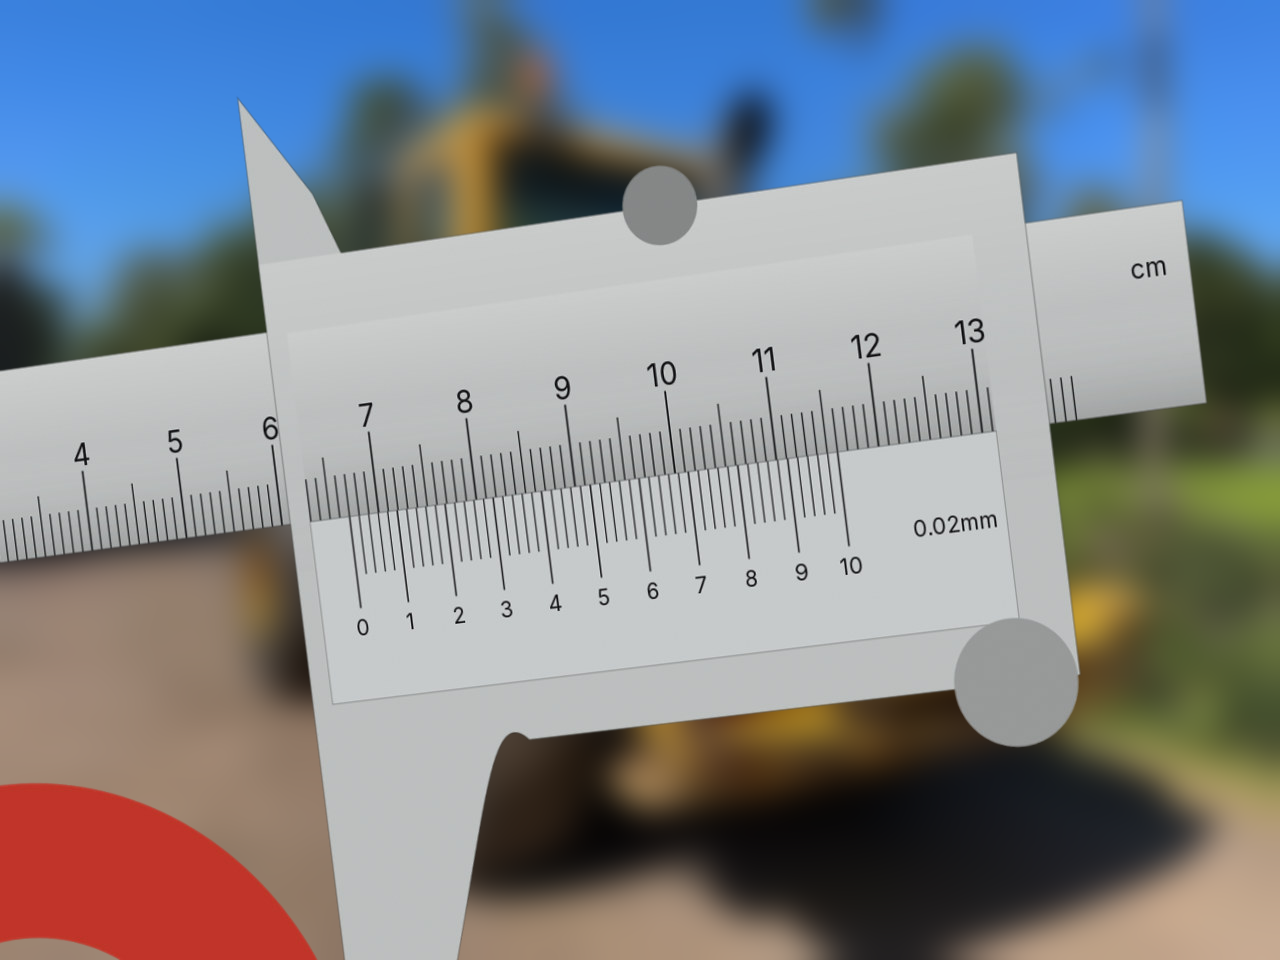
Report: 67.0 mm
